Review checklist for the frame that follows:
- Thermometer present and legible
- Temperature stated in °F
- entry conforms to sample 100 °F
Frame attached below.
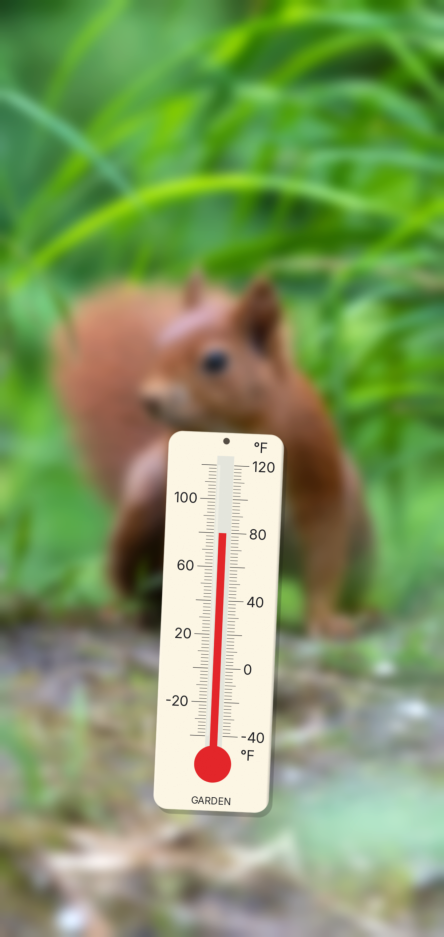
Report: 80 °F
